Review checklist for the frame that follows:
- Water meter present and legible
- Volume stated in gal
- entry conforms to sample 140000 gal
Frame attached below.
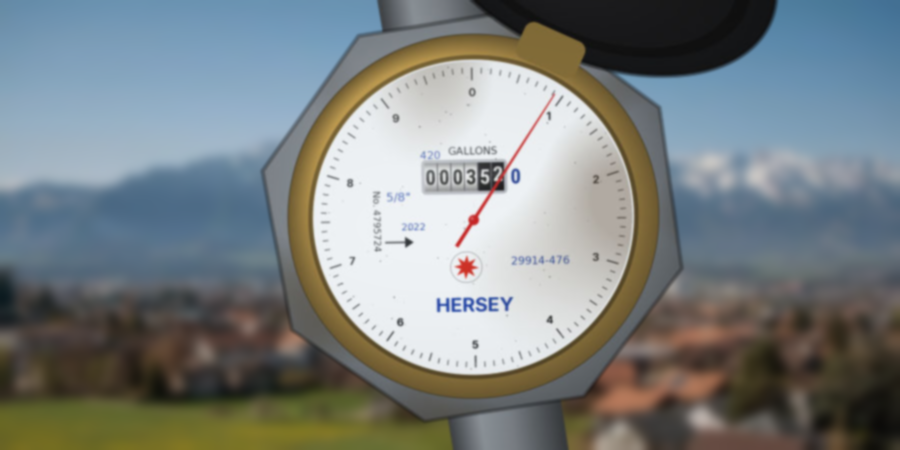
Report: 3520.9 gal
